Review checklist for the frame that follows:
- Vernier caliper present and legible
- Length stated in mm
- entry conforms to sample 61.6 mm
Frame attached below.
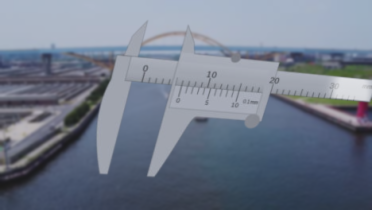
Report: 6.0 mm
